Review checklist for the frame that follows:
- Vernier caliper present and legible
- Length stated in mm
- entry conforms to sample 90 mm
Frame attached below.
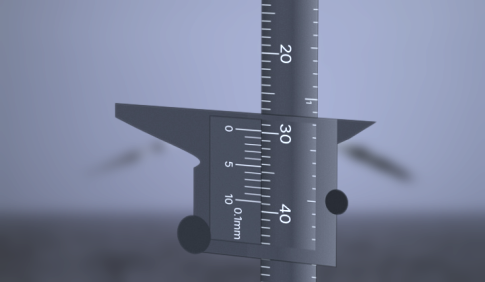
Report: 29.8 mm
